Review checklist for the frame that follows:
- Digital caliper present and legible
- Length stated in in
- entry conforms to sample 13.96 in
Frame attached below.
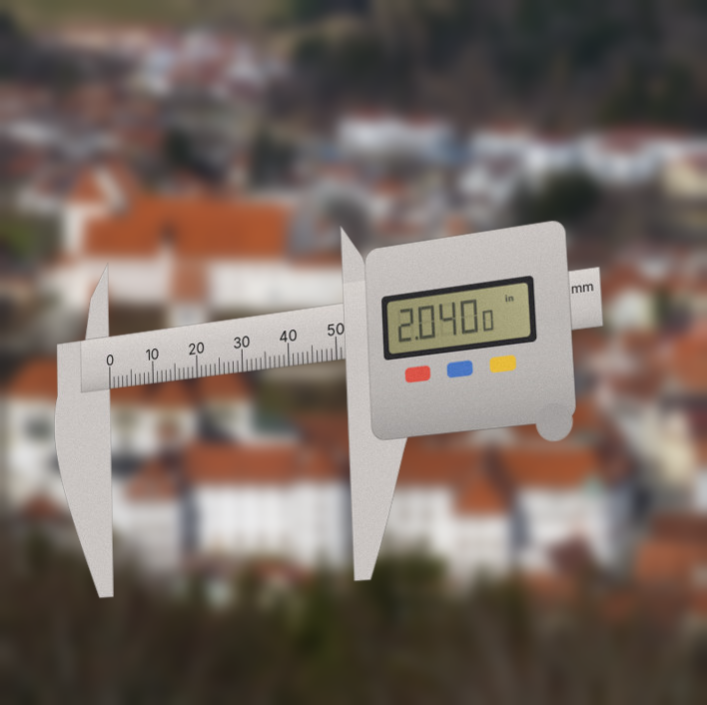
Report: 2.0400 in
